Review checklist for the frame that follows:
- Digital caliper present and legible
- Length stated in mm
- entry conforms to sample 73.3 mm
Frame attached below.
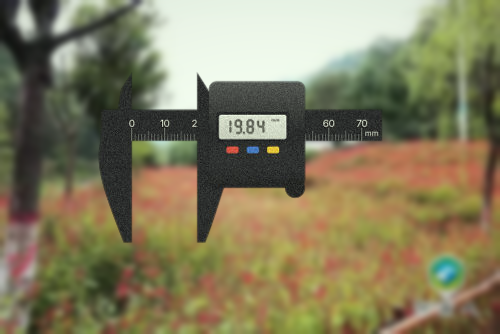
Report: 19.84 mm
